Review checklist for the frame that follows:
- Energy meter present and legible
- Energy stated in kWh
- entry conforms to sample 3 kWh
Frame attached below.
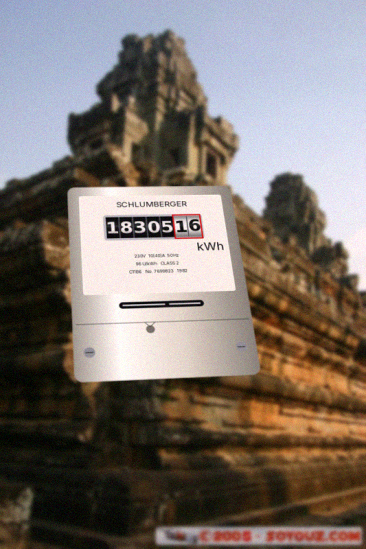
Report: 18305.16 kWh
